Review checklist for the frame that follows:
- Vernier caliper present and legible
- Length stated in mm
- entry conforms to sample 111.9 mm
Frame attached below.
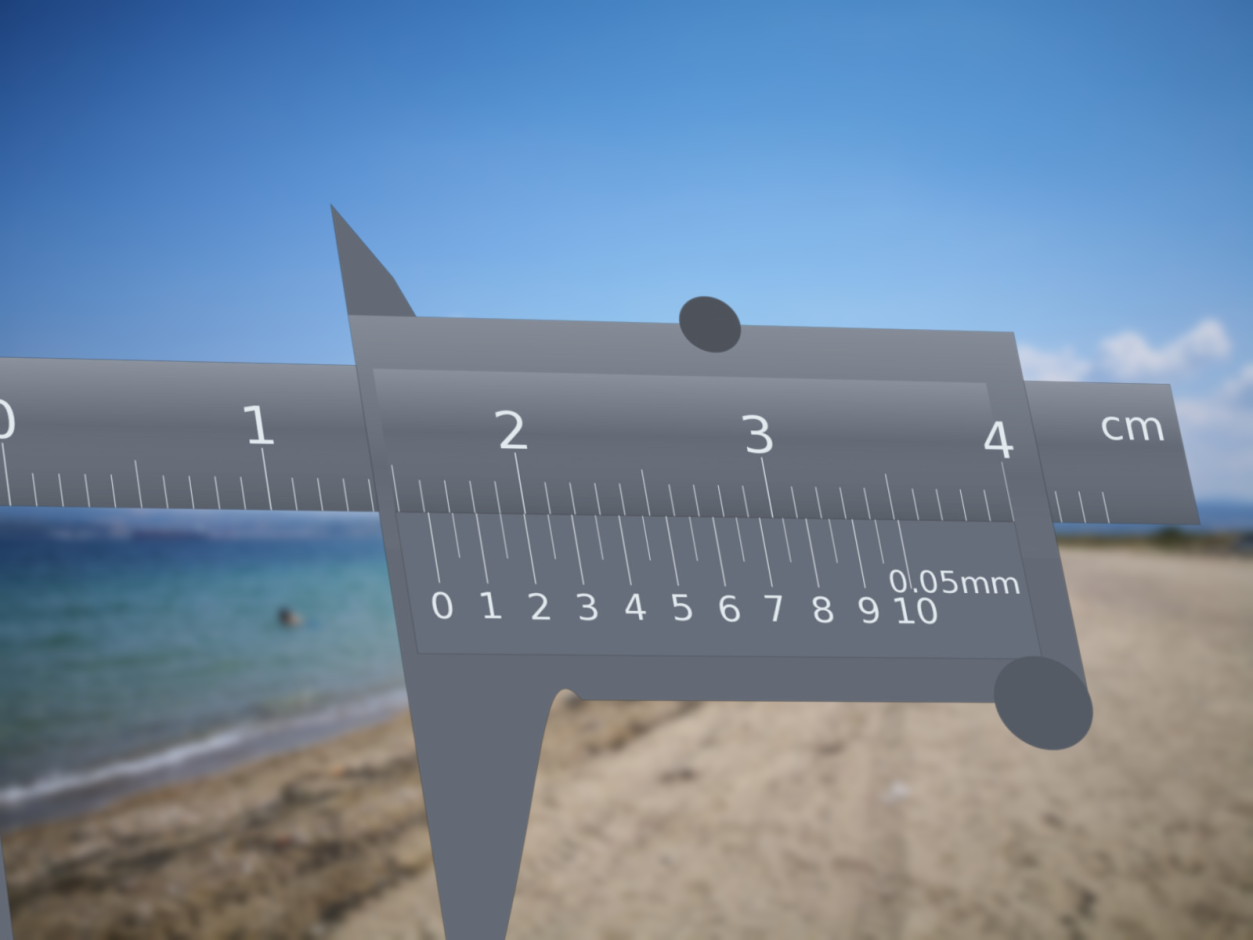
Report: 16.15 mm
